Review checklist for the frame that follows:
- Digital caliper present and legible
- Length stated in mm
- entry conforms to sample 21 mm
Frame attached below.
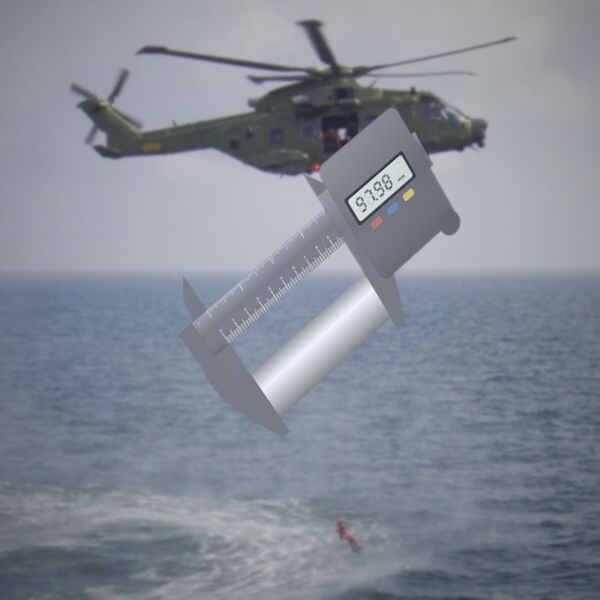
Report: 97.98 mm
